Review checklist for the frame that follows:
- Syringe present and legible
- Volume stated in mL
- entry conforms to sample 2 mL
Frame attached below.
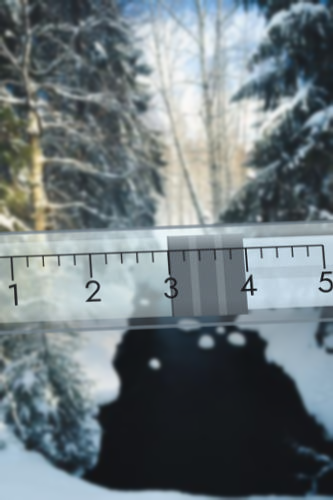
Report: 3 mL
